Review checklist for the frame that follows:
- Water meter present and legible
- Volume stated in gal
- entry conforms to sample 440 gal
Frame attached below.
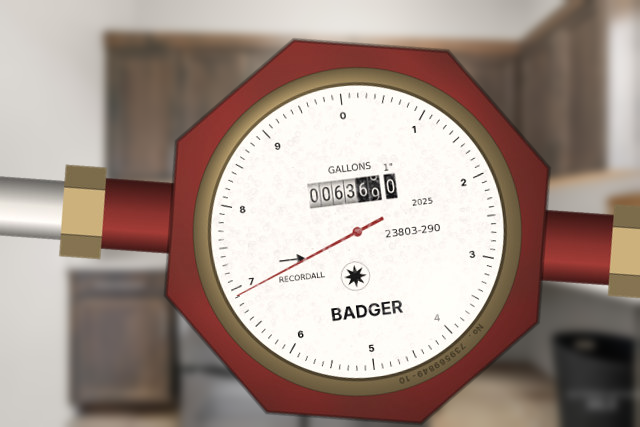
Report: 63686.9 gal
